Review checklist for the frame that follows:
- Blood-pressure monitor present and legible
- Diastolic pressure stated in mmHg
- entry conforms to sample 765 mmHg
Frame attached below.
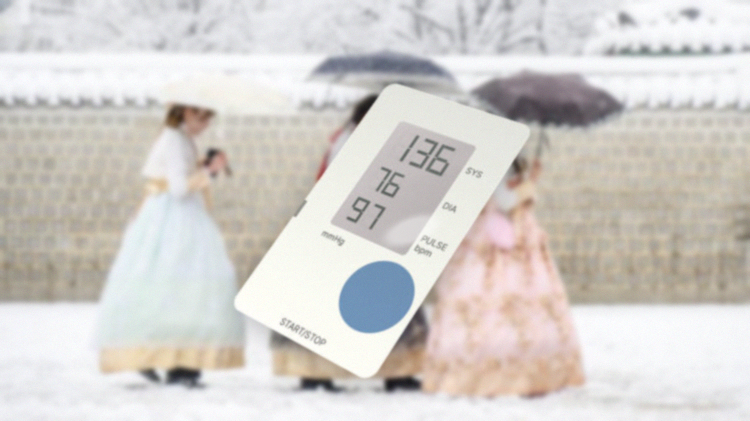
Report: 76 mmHg
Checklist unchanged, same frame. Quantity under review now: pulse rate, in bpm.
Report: 97 bpm
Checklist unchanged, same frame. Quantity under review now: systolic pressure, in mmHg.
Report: 136 mmHg
